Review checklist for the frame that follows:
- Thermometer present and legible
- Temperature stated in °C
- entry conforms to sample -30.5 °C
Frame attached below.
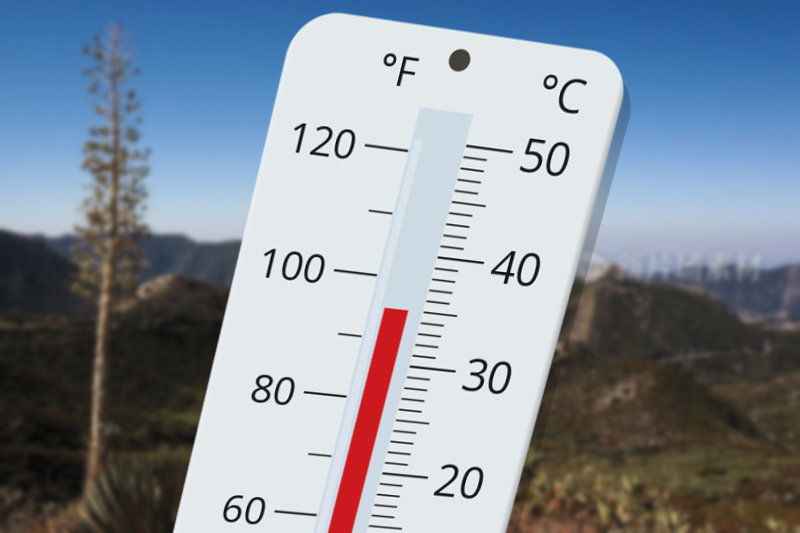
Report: 35 °C
